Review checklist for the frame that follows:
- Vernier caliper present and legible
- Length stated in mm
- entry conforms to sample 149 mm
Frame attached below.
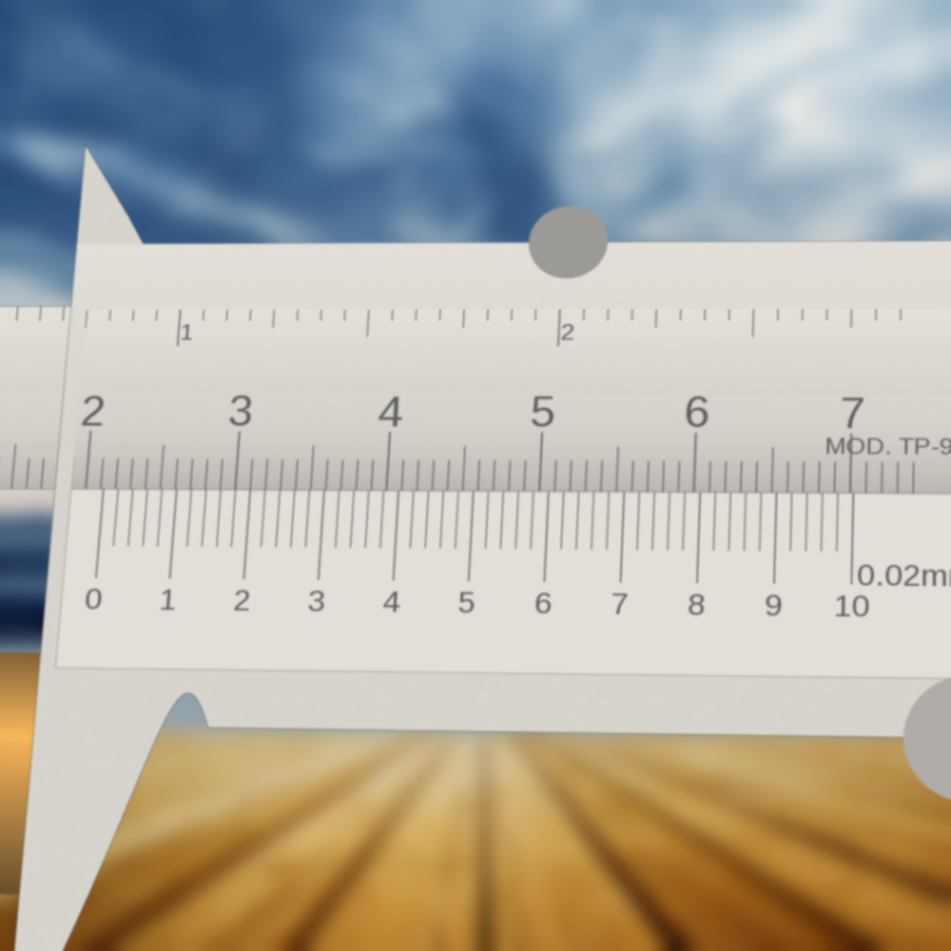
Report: 21.2 mm
